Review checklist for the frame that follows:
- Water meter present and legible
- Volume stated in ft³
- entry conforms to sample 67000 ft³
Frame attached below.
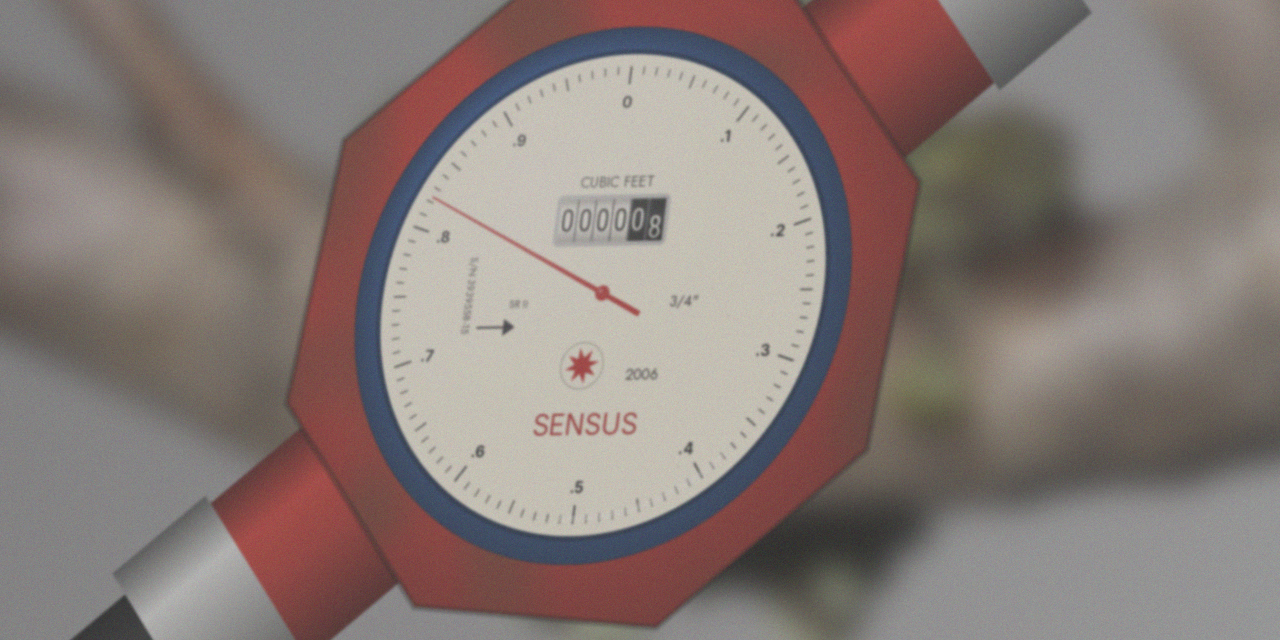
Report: 7.82 ft³
